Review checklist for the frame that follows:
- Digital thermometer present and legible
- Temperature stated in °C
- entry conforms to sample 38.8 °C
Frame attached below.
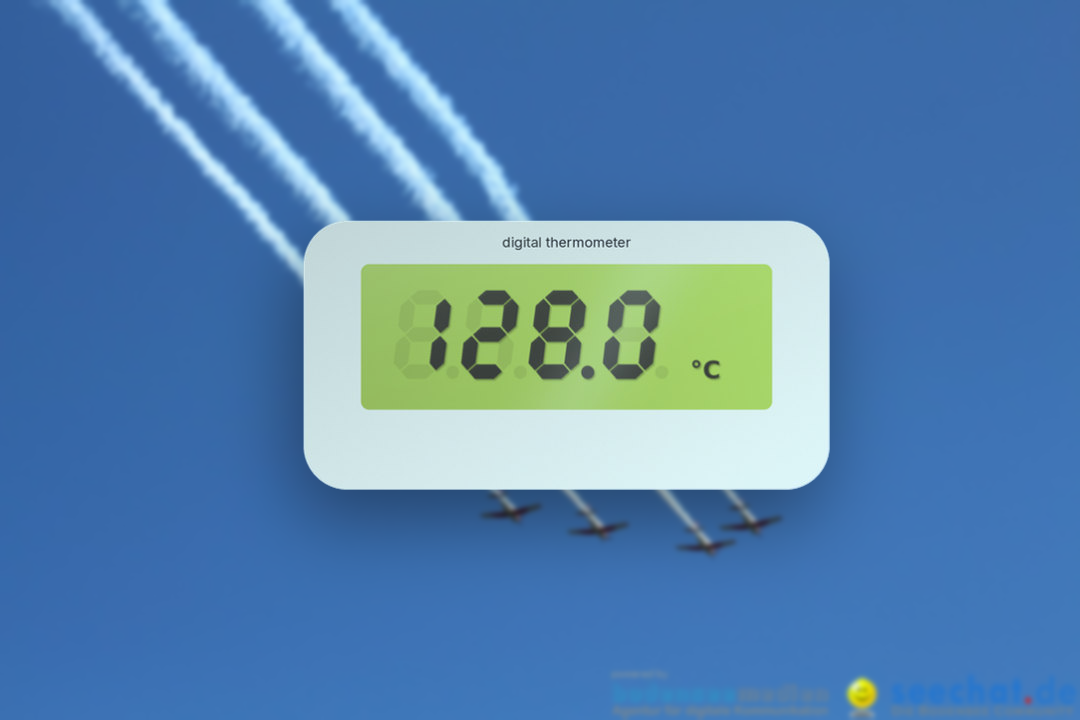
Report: 128.0 °C
